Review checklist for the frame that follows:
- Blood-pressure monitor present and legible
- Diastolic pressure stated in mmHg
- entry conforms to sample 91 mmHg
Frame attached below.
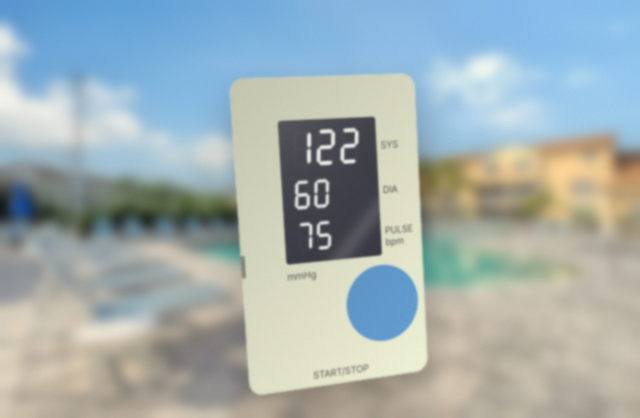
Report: 60 mmHg
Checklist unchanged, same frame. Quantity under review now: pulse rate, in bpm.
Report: 75 bpm
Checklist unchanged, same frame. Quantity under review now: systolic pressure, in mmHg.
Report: 122 mmHg
